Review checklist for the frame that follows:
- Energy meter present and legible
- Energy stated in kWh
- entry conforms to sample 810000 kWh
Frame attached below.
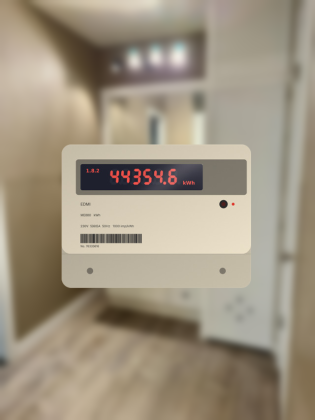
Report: 44354.6 kWh
